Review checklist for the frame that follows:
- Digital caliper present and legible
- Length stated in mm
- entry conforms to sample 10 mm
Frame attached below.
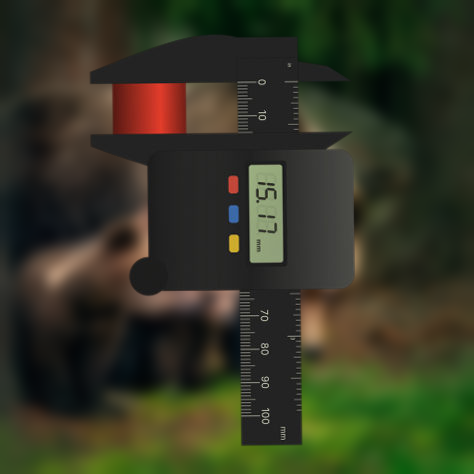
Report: 15.17 mm
